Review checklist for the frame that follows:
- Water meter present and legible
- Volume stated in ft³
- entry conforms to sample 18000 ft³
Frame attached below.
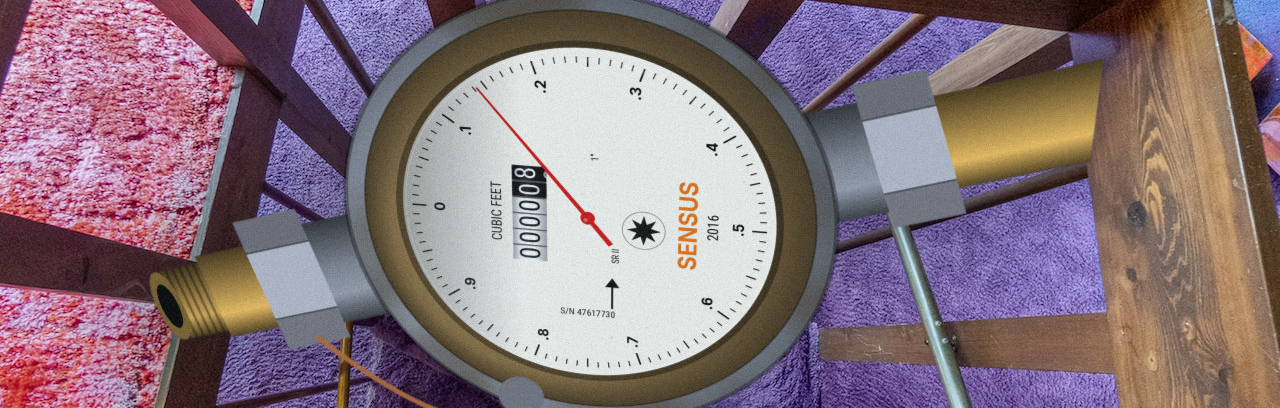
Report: 8.14 ft³
